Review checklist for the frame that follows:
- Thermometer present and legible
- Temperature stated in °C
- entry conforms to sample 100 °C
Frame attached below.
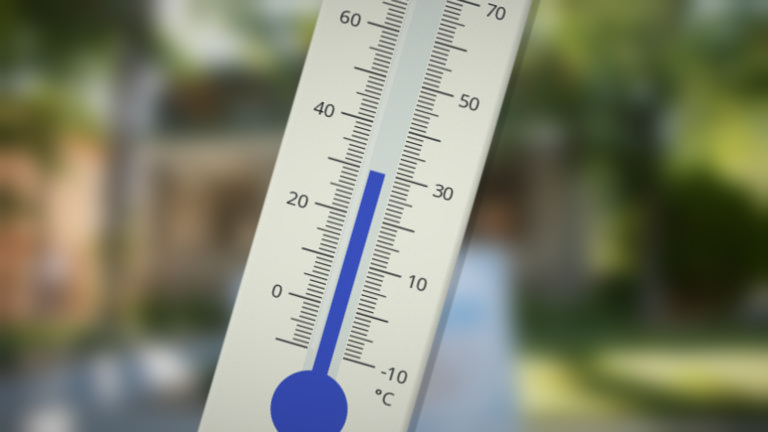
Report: 30 °C
